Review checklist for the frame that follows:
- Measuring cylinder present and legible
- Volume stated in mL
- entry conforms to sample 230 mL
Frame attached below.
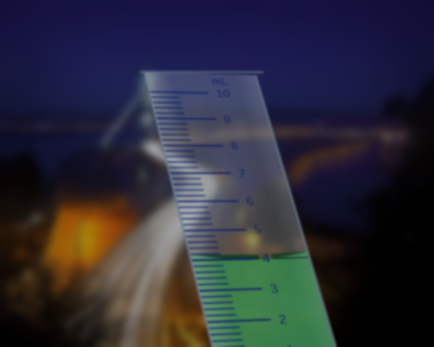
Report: 4 mL
